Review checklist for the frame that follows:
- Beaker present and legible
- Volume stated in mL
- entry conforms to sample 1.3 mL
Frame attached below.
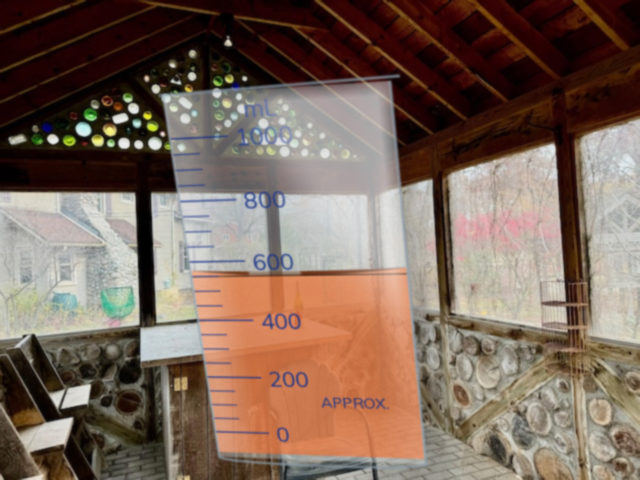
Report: 550 mL
